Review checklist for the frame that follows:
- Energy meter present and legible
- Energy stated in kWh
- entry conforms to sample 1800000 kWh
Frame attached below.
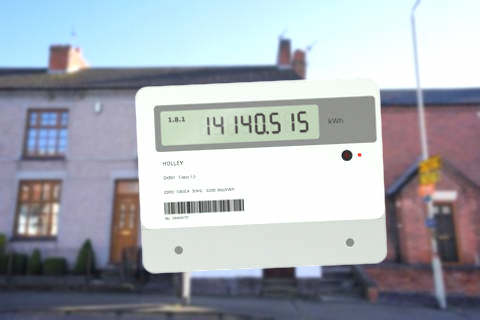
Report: 14140.515 kWh
